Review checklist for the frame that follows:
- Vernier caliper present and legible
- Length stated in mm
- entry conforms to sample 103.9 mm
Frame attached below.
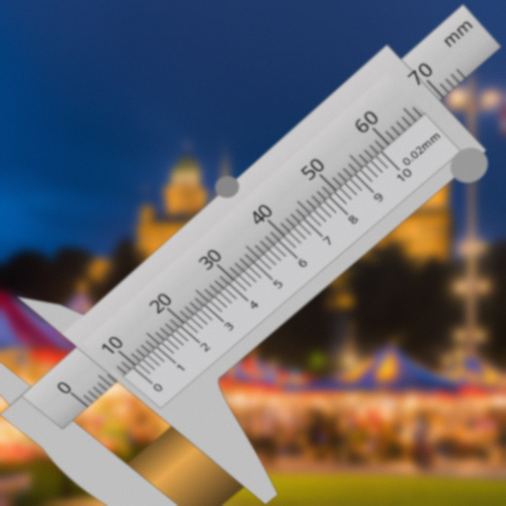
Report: 9.5 mm
